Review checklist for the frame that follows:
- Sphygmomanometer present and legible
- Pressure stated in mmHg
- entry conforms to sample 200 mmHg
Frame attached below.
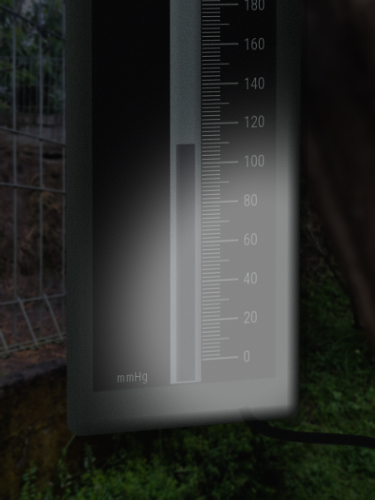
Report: 110 mmHg
